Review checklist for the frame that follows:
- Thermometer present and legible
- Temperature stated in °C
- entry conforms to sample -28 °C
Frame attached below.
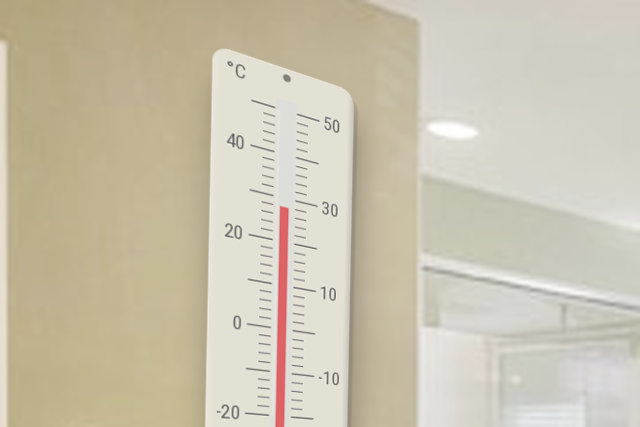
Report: 28 °C
